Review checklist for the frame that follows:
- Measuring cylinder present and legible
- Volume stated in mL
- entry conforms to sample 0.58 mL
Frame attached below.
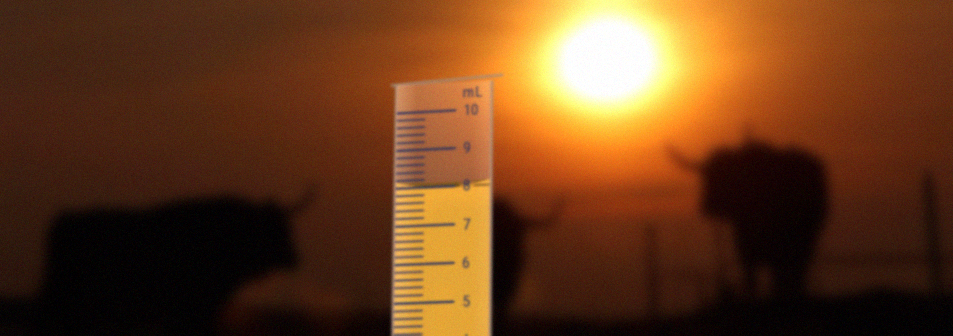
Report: 8 mL
